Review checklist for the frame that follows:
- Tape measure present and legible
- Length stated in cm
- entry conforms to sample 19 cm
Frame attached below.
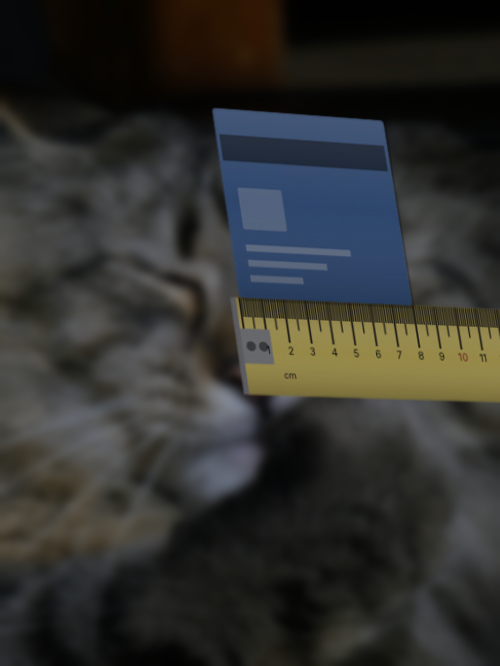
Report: 8 cm
